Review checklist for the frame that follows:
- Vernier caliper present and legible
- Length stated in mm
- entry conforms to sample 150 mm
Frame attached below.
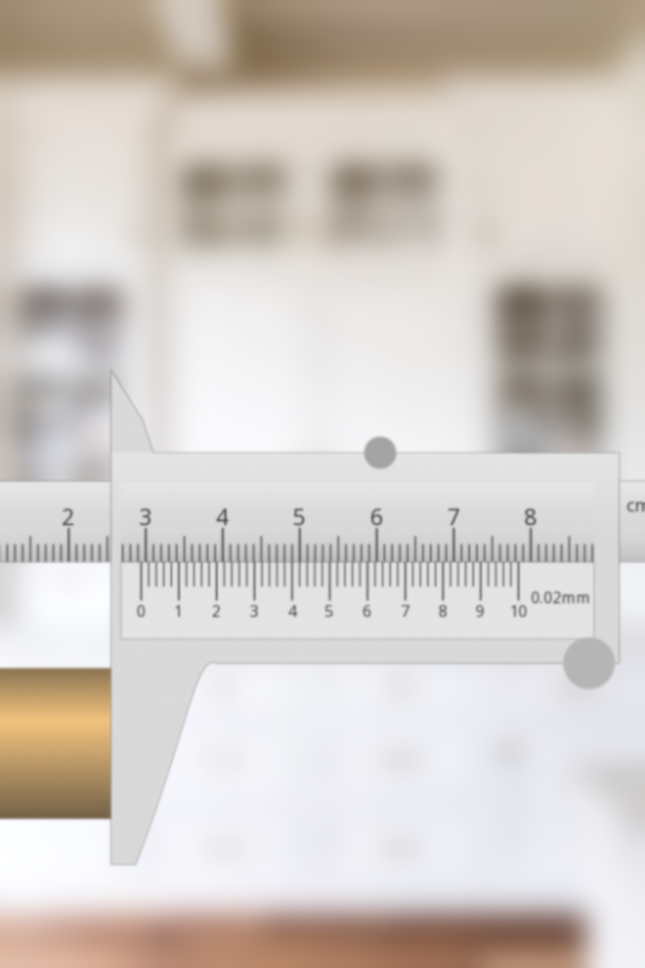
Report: 29.4 mm
